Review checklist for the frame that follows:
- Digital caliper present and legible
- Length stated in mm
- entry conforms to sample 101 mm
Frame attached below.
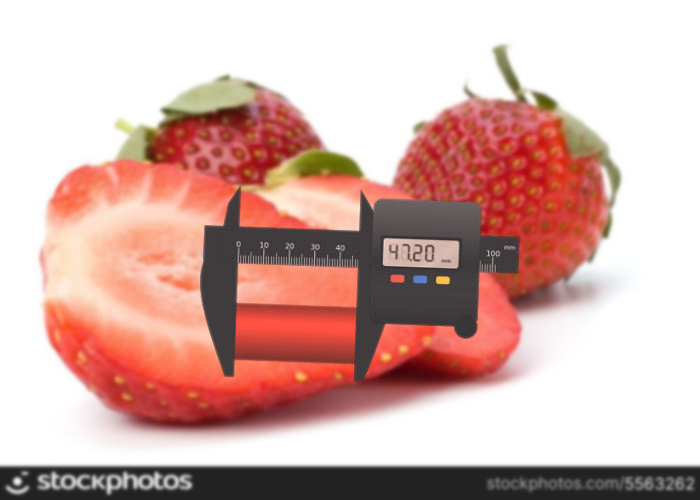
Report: 47.20 mm
